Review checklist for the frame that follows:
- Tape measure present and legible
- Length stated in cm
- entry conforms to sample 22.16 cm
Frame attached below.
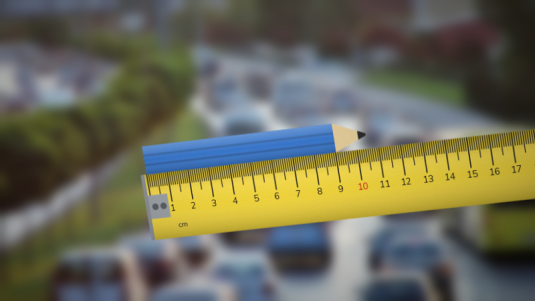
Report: 10.5 cm
